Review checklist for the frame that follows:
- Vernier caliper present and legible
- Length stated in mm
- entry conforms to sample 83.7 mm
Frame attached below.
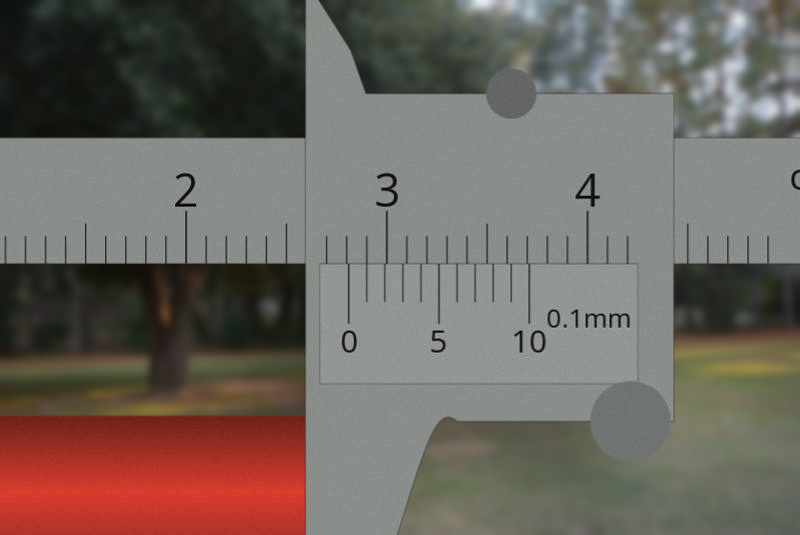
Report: 28.1 mm
